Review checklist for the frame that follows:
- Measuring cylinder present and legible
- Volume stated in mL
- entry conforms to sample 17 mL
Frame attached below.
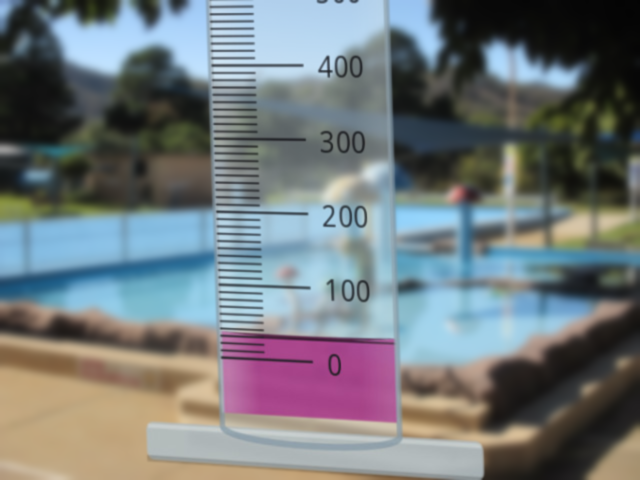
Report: 30 mL
